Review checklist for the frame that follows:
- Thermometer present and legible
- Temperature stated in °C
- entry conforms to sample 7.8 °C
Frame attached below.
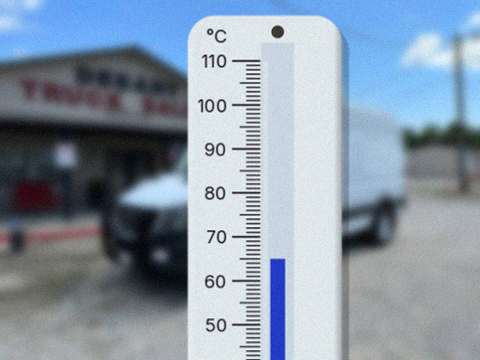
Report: 65 °C
